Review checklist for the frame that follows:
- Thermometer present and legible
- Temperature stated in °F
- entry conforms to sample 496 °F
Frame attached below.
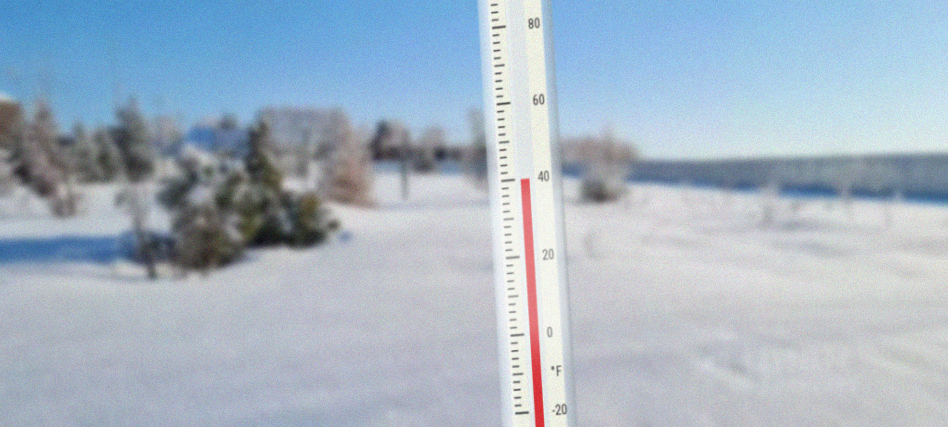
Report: 40 °F
